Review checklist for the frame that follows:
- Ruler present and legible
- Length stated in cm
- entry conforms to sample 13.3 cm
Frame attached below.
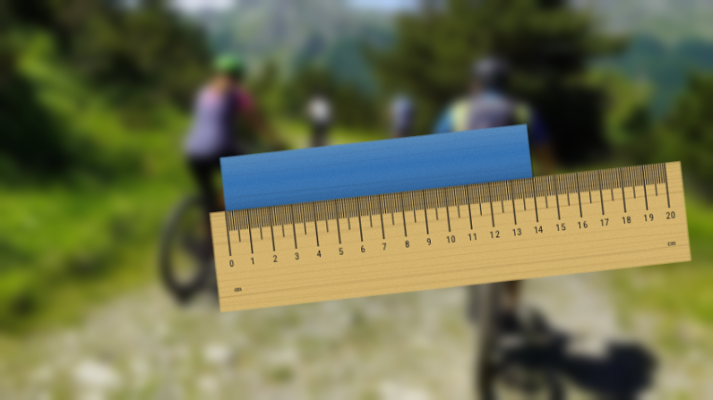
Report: 14 cm
